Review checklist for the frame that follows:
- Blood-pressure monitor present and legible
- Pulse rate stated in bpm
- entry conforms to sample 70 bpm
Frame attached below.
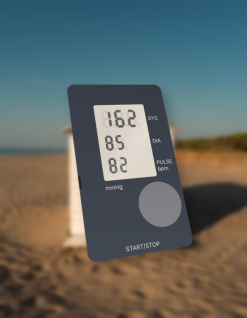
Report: 82 bpm
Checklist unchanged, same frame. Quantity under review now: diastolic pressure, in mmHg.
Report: 85 mmHg
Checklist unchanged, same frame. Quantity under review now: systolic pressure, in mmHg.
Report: 162 mmHg
